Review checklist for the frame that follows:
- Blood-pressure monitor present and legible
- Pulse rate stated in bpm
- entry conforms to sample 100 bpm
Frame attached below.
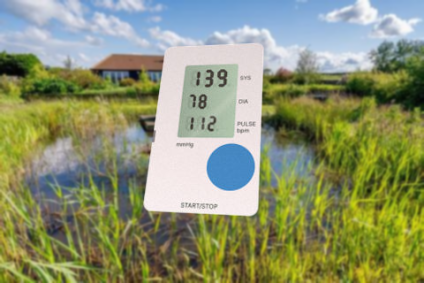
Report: 112 bpm
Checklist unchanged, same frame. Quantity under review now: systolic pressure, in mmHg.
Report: 139 mmHg
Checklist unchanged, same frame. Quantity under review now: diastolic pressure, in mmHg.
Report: 78 mmHg
